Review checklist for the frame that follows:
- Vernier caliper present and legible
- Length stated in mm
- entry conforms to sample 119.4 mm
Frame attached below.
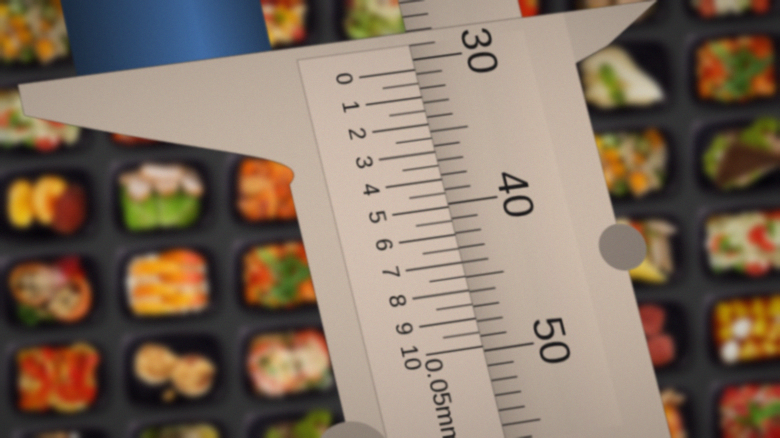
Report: 30.7 mm
